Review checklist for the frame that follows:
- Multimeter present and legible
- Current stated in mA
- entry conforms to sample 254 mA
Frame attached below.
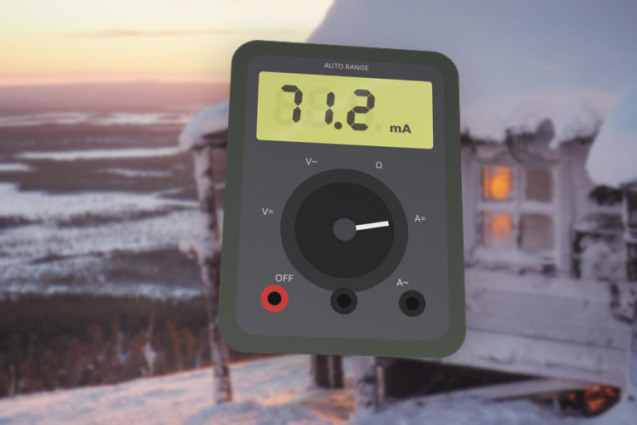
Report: 71.2 mA
